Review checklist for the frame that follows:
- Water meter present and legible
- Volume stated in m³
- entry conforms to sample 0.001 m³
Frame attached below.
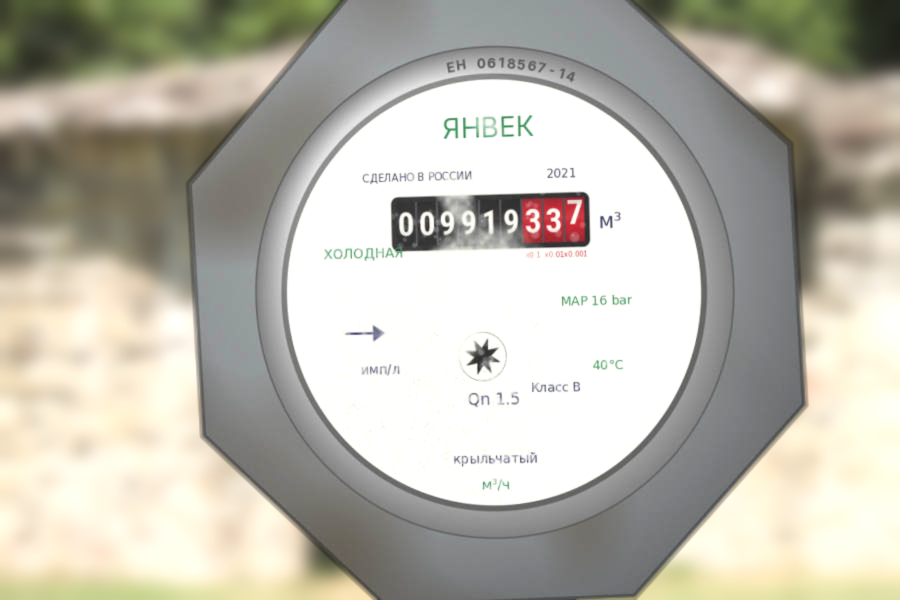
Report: 9919.337 m³
